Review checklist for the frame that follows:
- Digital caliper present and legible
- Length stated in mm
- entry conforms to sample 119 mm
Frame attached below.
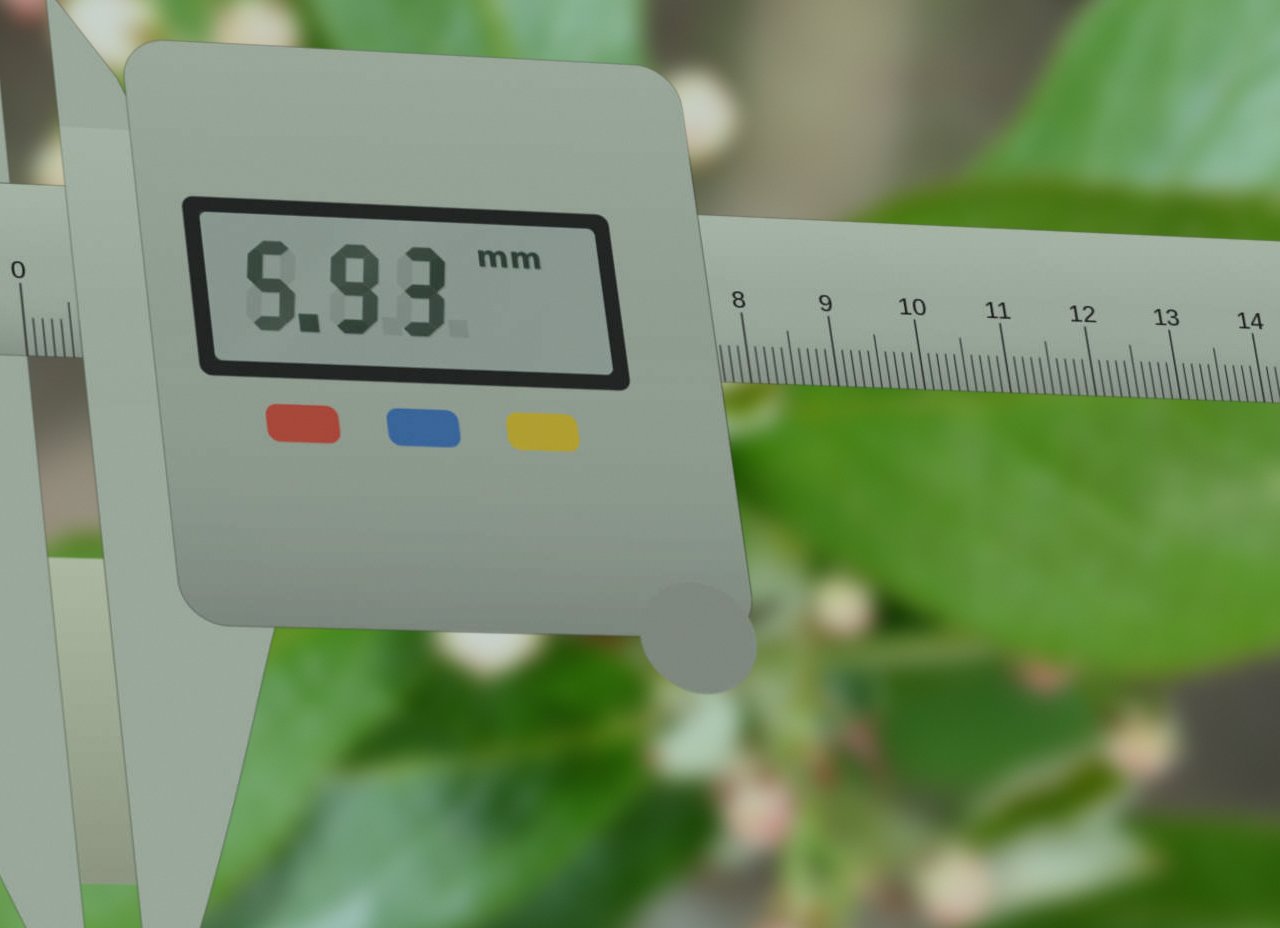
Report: 5.93 mm
